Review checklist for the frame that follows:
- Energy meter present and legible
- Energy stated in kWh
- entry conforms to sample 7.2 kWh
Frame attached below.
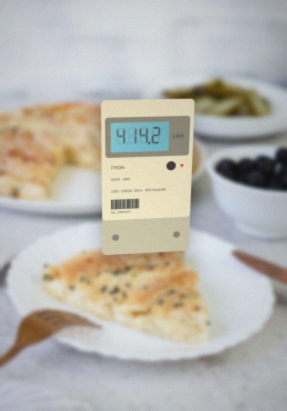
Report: 414.2 kWh
